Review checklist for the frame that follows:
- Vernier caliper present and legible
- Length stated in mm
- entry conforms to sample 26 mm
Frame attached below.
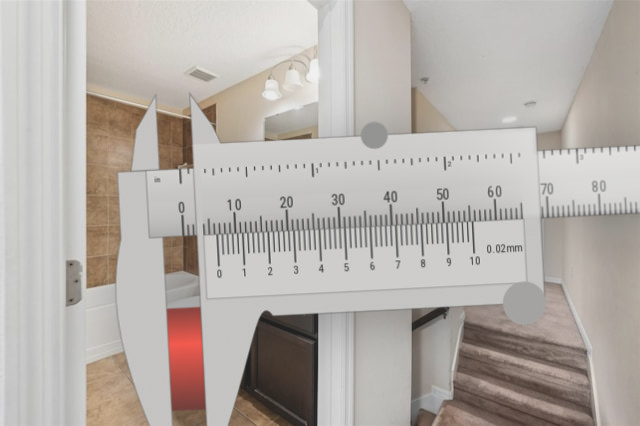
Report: 6.5 mm
